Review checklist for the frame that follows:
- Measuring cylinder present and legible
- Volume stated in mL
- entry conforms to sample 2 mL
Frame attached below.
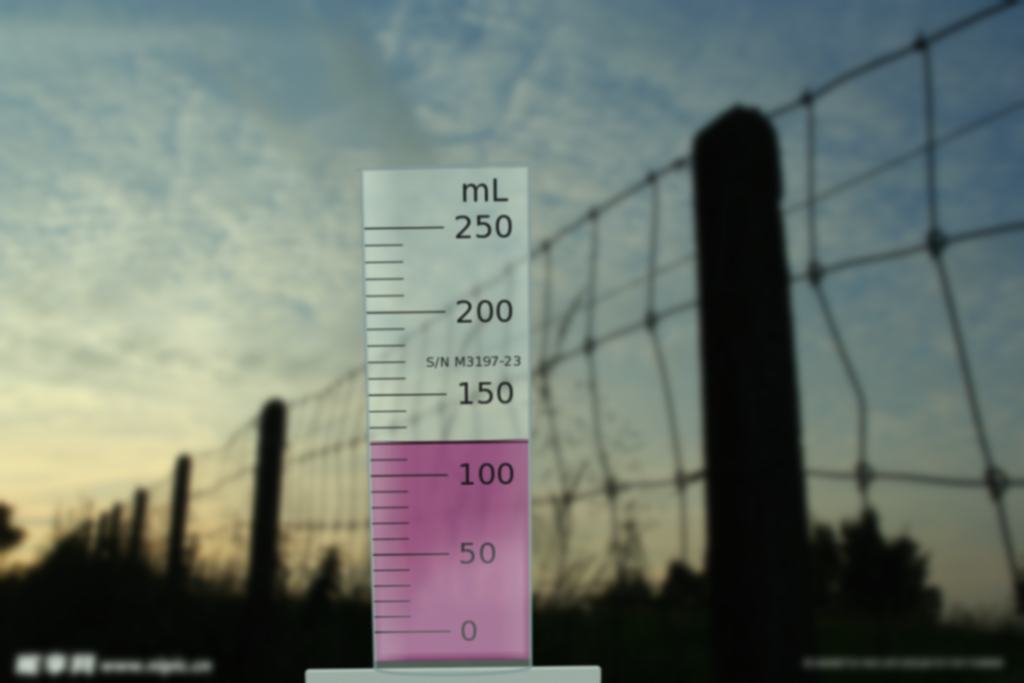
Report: 120 mL
